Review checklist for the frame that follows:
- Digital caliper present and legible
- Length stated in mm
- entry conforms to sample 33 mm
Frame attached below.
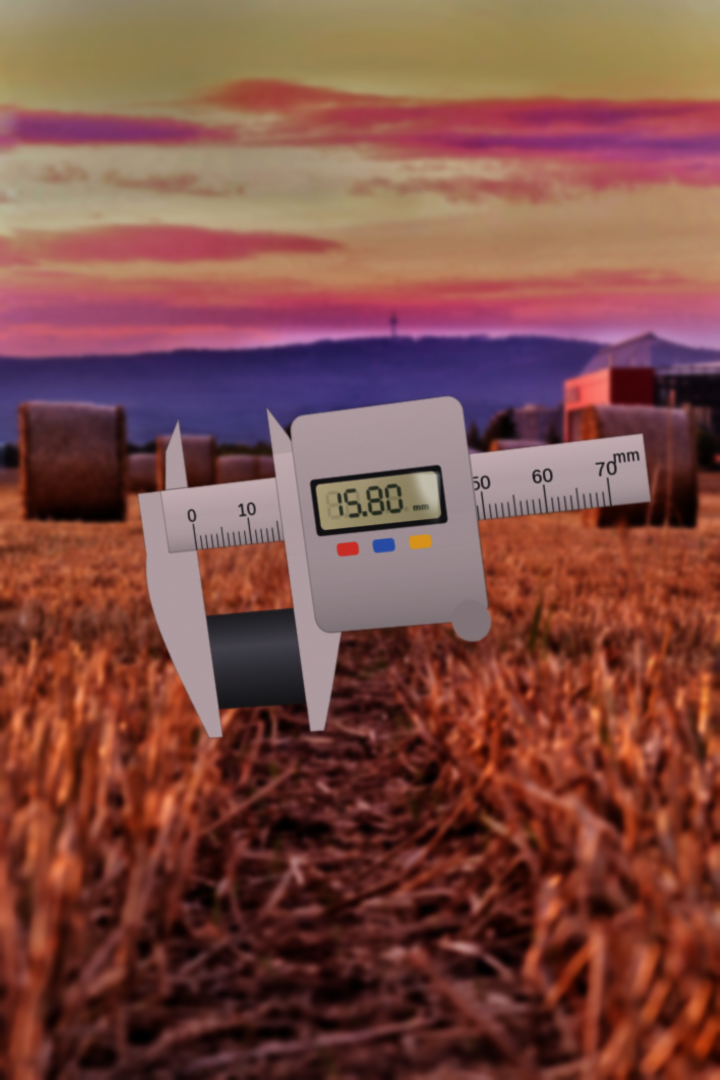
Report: 15.80 mm
